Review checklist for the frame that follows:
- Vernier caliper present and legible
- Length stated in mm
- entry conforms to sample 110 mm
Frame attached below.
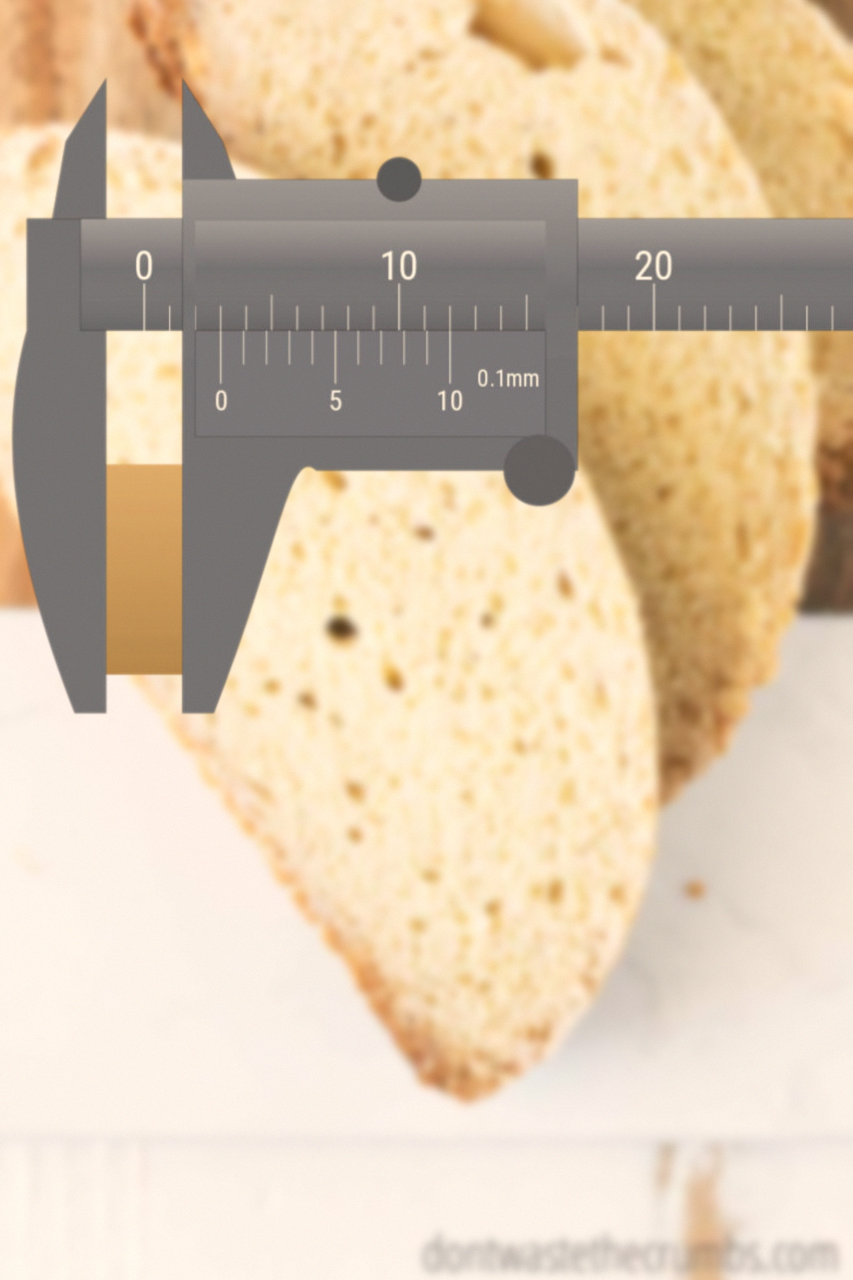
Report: 3.0 mm
